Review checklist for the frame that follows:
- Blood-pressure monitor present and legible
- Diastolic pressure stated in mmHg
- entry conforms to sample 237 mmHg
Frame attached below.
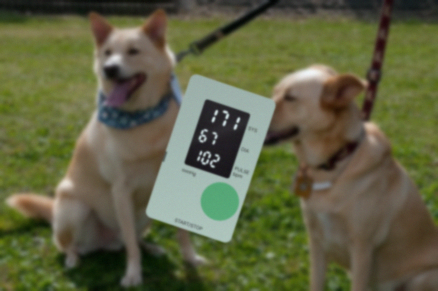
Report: 67 mmHg
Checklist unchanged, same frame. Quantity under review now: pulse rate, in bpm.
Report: 102 bpm
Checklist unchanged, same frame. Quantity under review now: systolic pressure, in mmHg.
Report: 171 mmHg
